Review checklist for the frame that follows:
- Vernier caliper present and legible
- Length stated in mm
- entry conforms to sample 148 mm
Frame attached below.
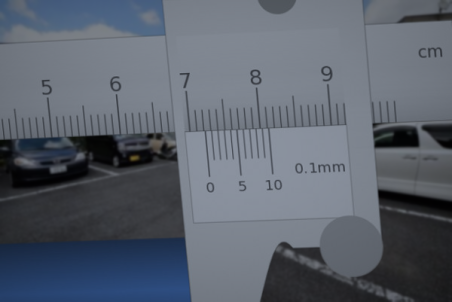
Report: 72.2 mm
